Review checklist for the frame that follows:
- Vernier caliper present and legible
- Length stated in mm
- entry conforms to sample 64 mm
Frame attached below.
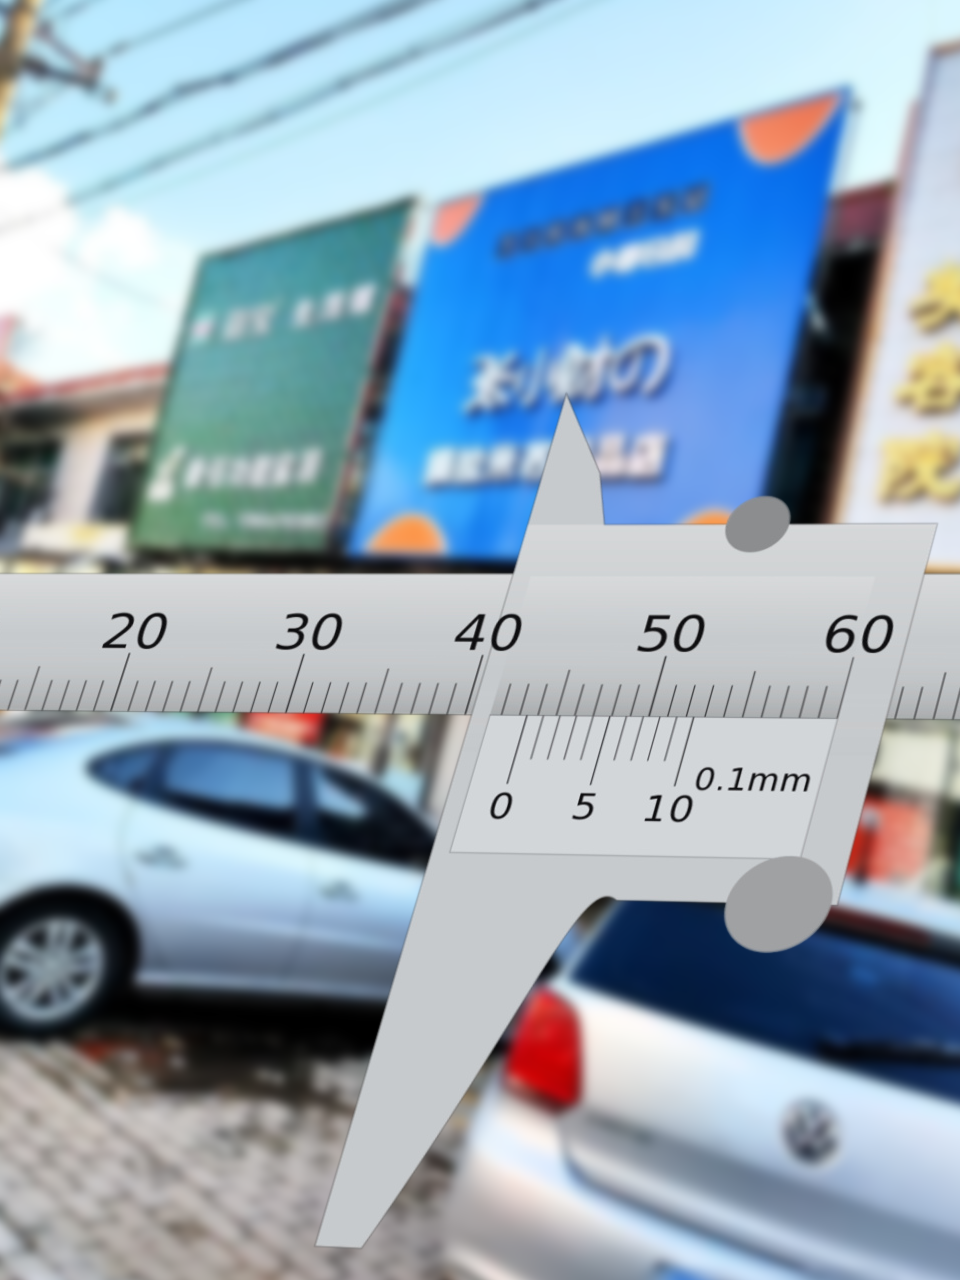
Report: 43.4 mm
